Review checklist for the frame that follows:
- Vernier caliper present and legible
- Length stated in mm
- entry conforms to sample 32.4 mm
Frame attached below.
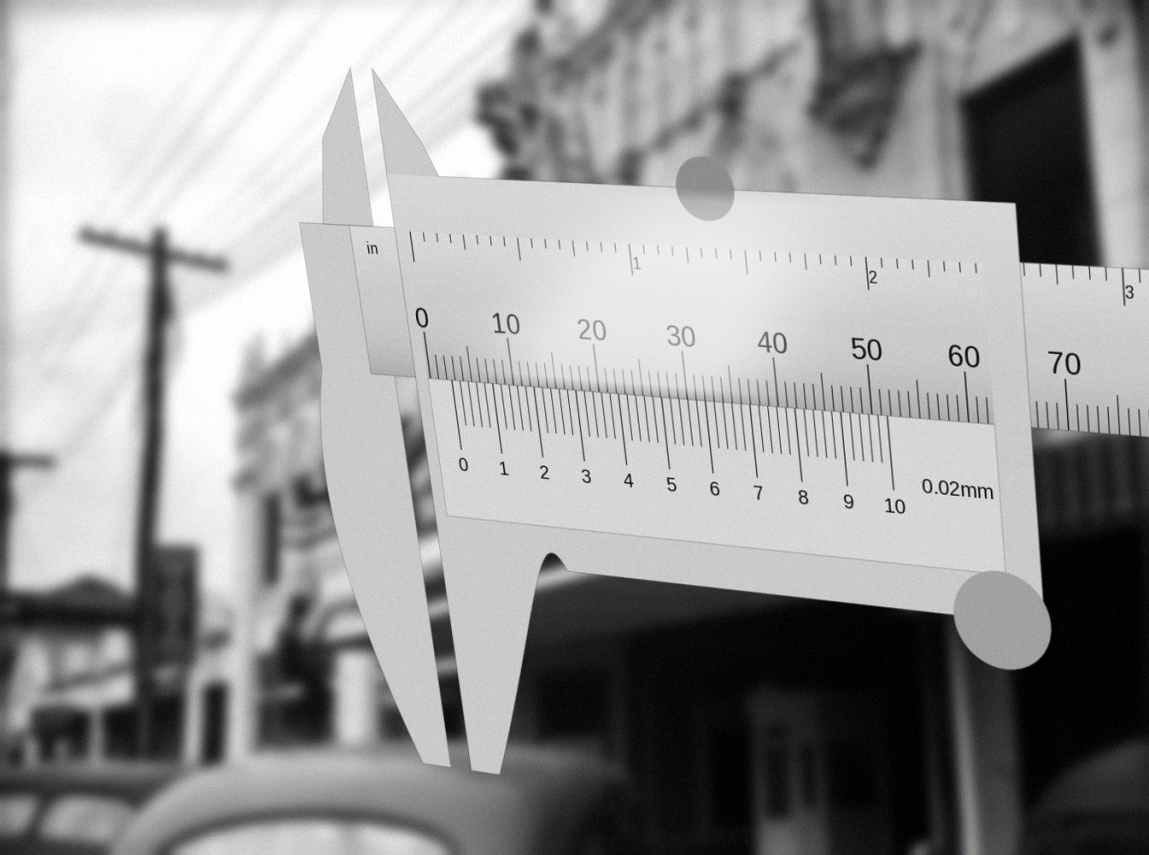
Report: 2.6 mm
